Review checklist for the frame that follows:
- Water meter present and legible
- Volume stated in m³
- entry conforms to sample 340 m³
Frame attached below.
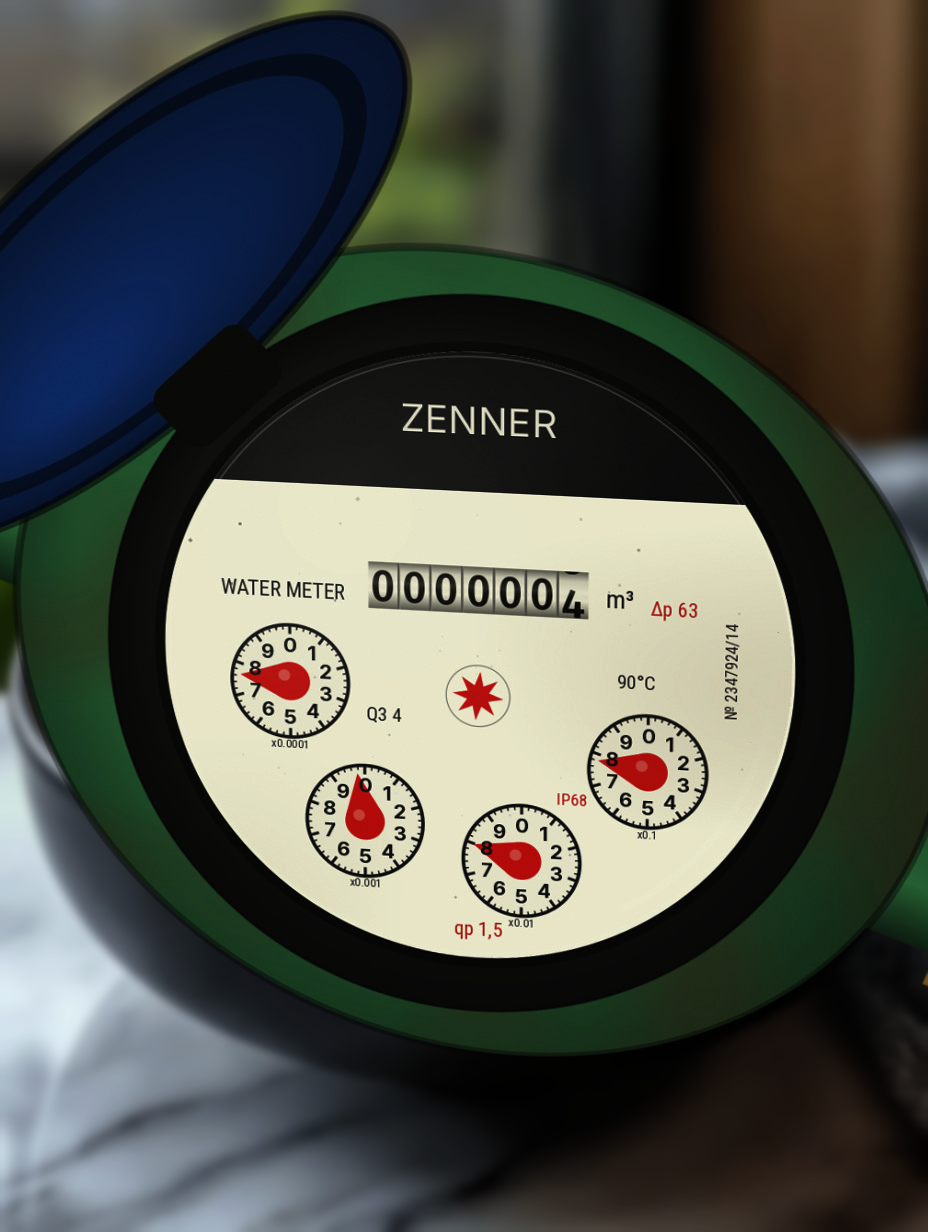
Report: 3.7797 m³
